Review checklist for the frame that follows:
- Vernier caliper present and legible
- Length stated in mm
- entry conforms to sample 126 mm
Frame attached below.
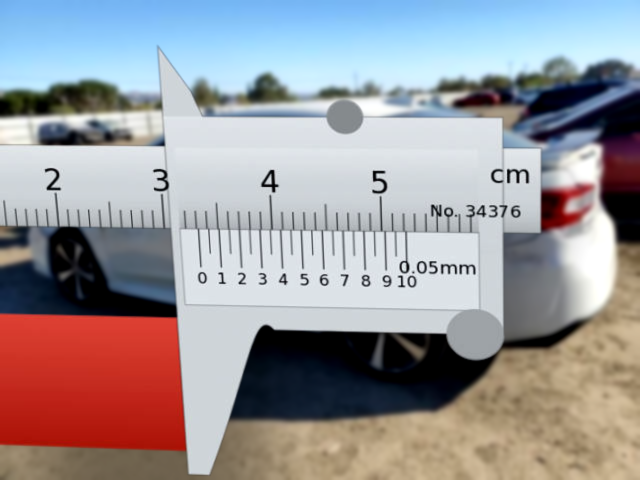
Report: 33.2 mm
